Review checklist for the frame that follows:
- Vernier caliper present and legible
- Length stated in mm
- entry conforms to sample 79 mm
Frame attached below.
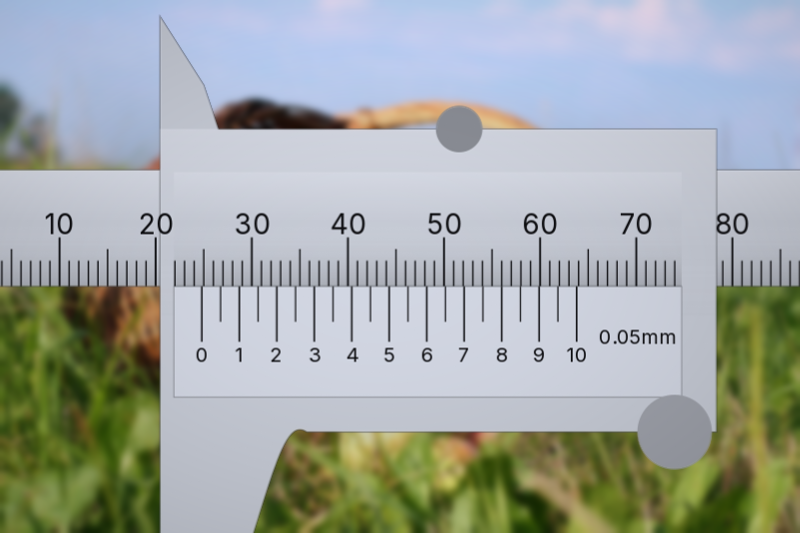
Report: 24.8 mm
